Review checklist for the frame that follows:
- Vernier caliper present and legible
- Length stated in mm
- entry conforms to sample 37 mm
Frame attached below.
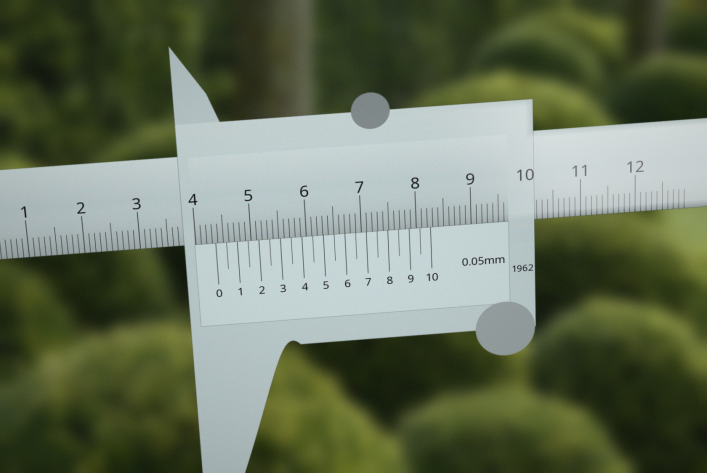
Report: 43.6 mm
